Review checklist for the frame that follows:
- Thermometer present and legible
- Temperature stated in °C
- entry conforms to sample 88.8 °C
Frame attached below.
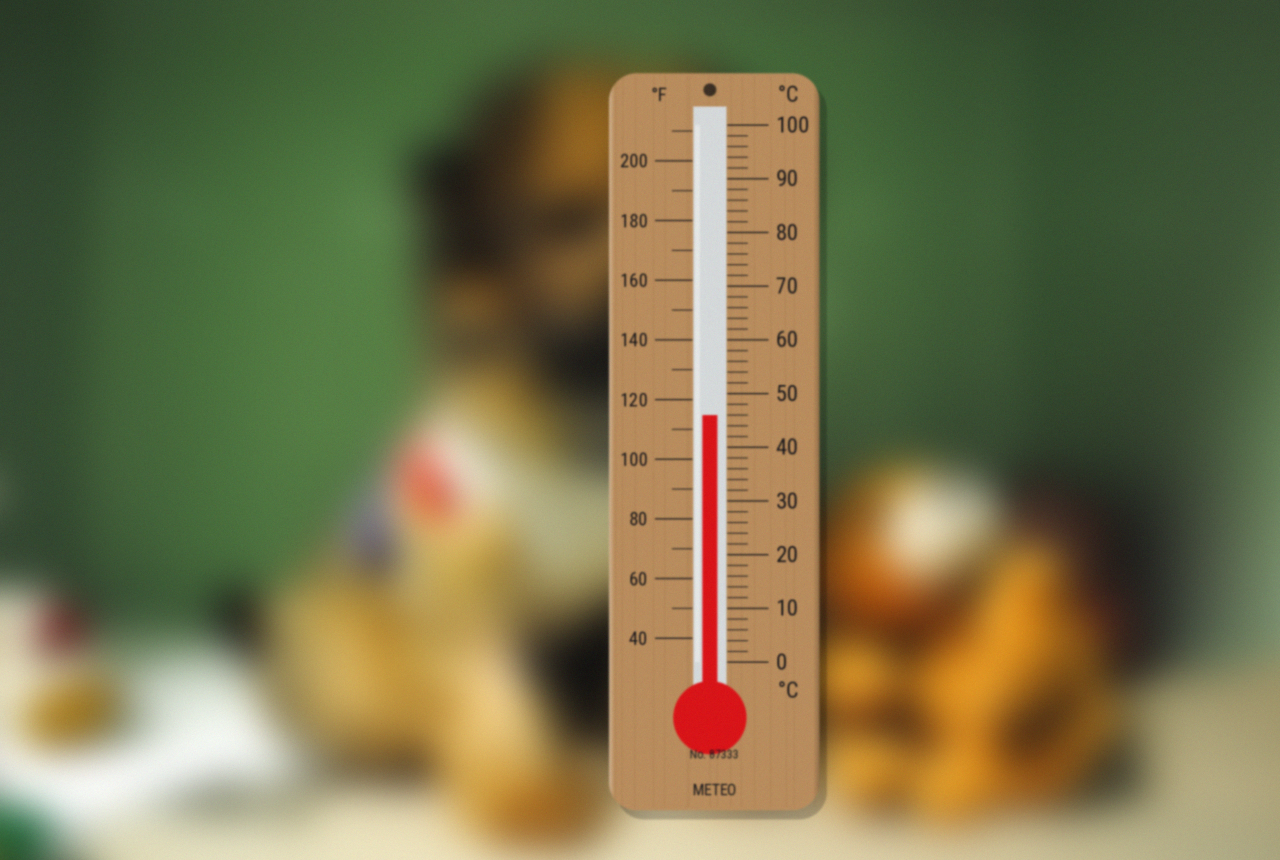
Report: 46 °C
